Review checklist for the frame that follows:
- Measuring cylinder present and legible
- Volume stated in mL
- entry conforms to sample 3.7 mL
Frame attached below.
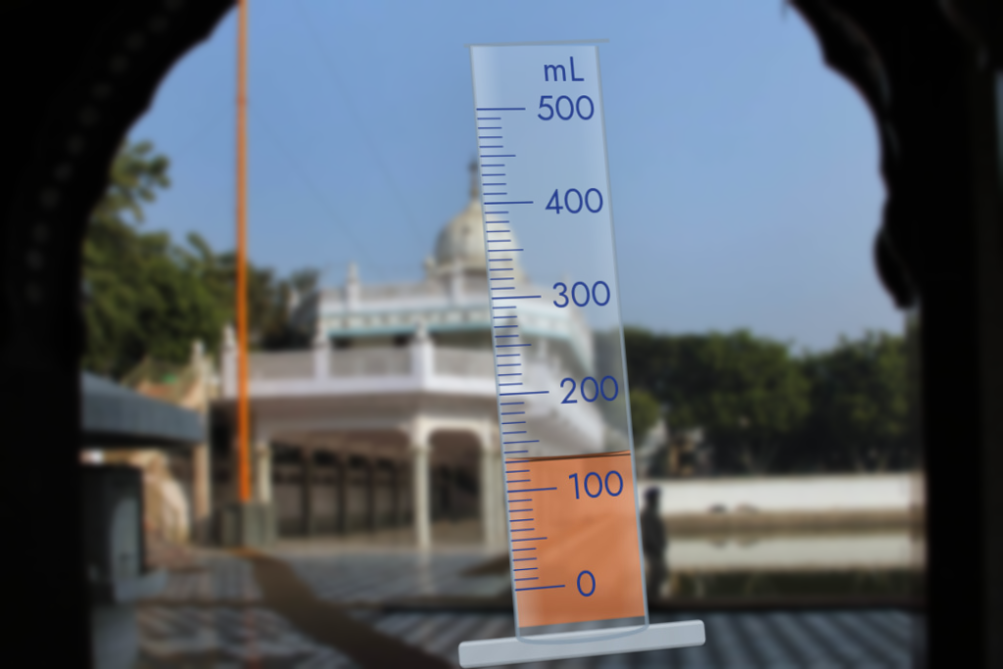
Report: 130 mL
